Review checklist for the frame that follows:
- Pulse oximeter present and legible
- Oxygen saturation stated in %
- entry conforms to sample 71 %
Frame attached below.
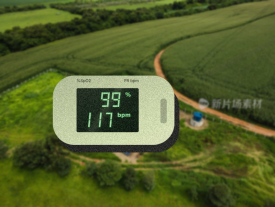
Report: 99 %
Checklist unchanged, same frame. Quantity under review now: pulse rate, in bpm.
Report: 117 bpm
